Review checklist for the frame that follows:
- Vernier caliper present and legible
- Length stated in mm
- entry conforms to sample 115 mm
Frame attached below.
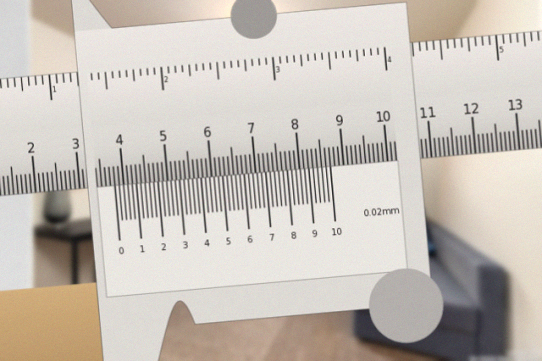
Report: 38.0 mm
